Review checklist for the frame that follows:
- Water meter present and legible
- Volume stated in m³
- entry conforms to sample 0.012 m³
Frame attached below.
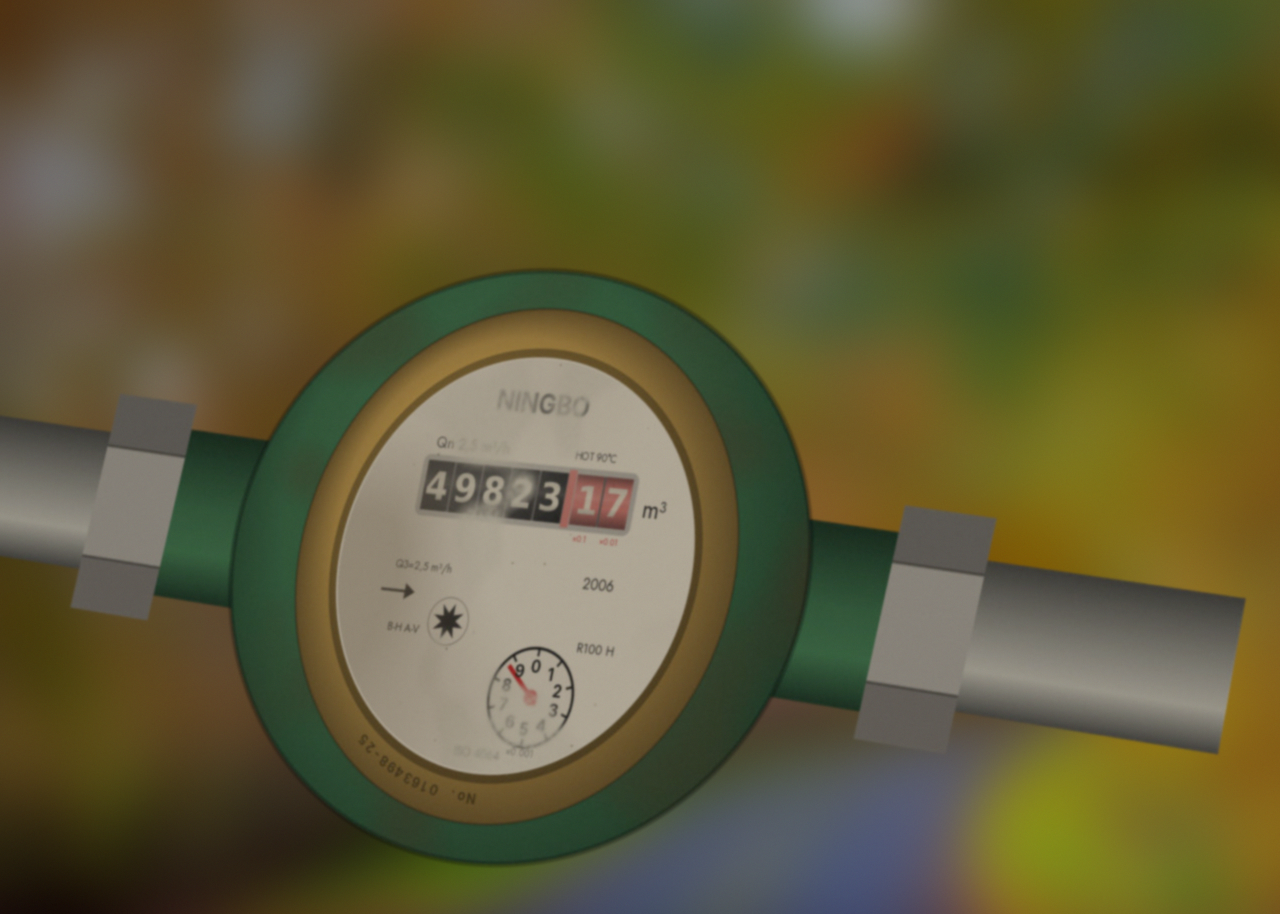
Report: 49823.178 m³
